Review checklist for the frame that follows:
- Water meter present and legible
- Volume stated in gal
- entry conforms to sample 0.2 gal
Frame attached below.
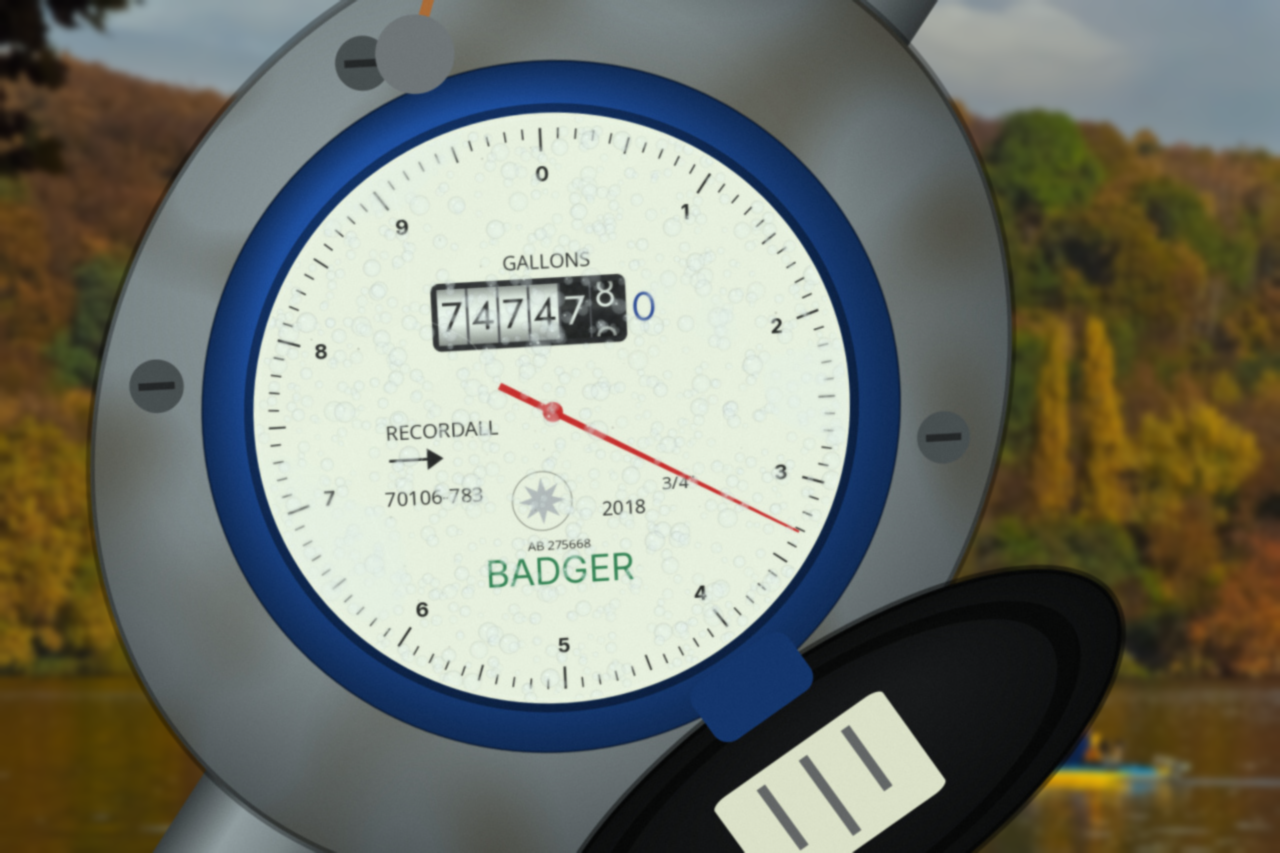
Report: 7474783.3 gal
